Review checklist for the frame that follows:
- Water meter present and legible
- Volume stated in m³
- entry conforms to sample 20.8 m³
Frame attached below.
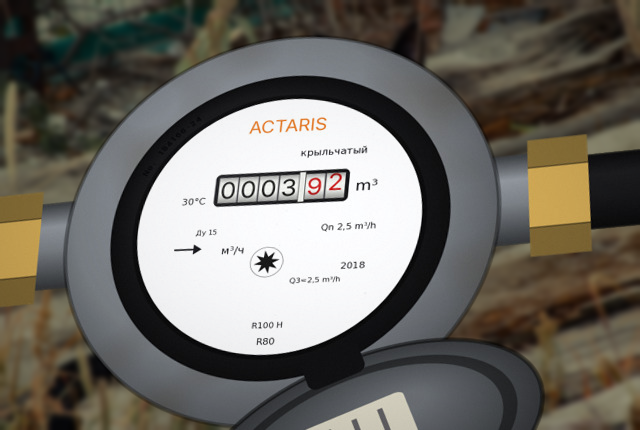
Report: 3.92 m³
